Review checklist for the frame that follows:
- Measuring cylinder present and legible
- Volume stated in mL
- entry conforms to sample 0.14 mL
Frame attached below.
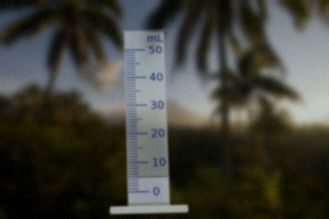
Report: 5 mL
